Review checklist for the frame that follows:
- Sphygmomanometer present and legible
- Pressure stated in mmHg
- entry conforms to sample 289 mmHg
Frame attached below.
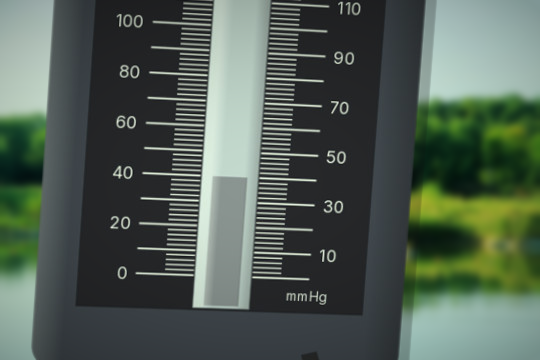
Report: 40 mmHg
